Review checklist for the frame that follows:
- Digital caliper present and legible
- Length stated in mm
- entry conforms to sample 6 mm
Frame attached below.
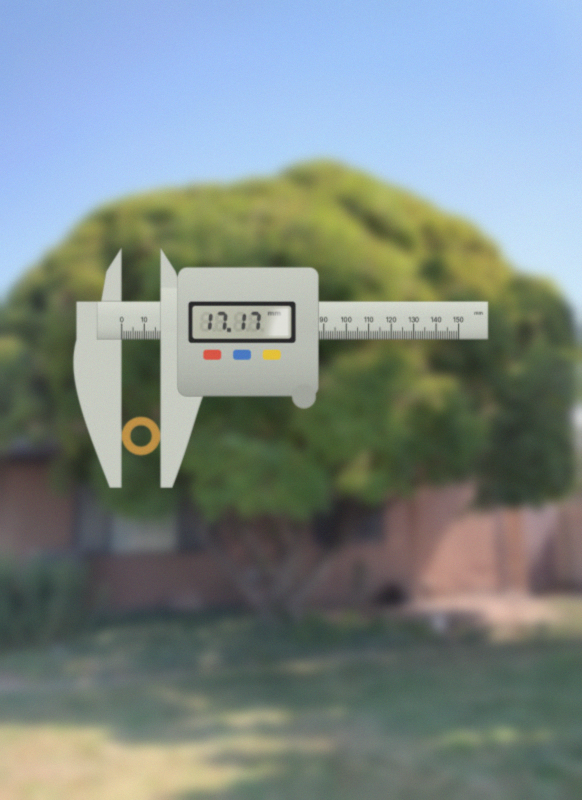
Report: 17.17 mm
